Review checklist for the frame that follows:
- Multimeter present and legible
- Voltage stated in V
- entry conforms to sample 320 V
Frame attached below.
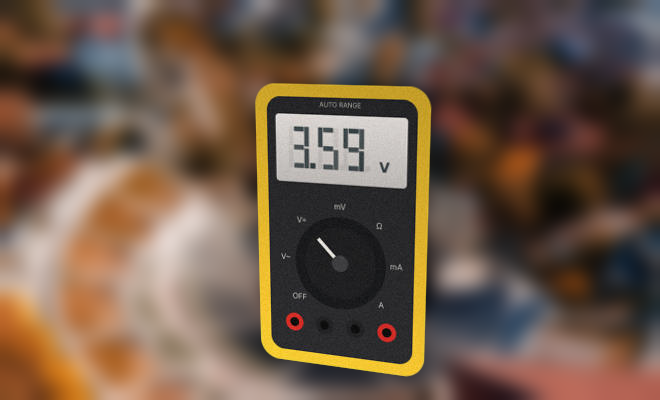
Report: 3.59 V
